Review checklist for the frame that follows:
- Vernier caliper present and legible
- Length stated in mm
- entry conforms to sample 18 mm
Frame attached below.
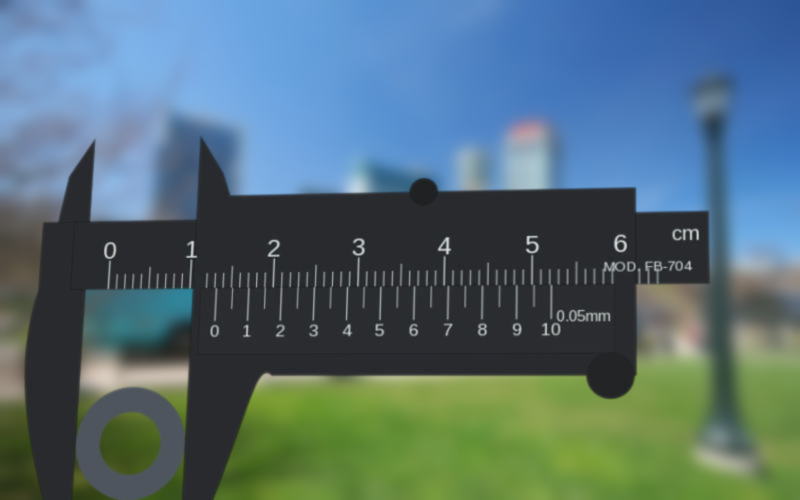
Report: 13.2 mm
